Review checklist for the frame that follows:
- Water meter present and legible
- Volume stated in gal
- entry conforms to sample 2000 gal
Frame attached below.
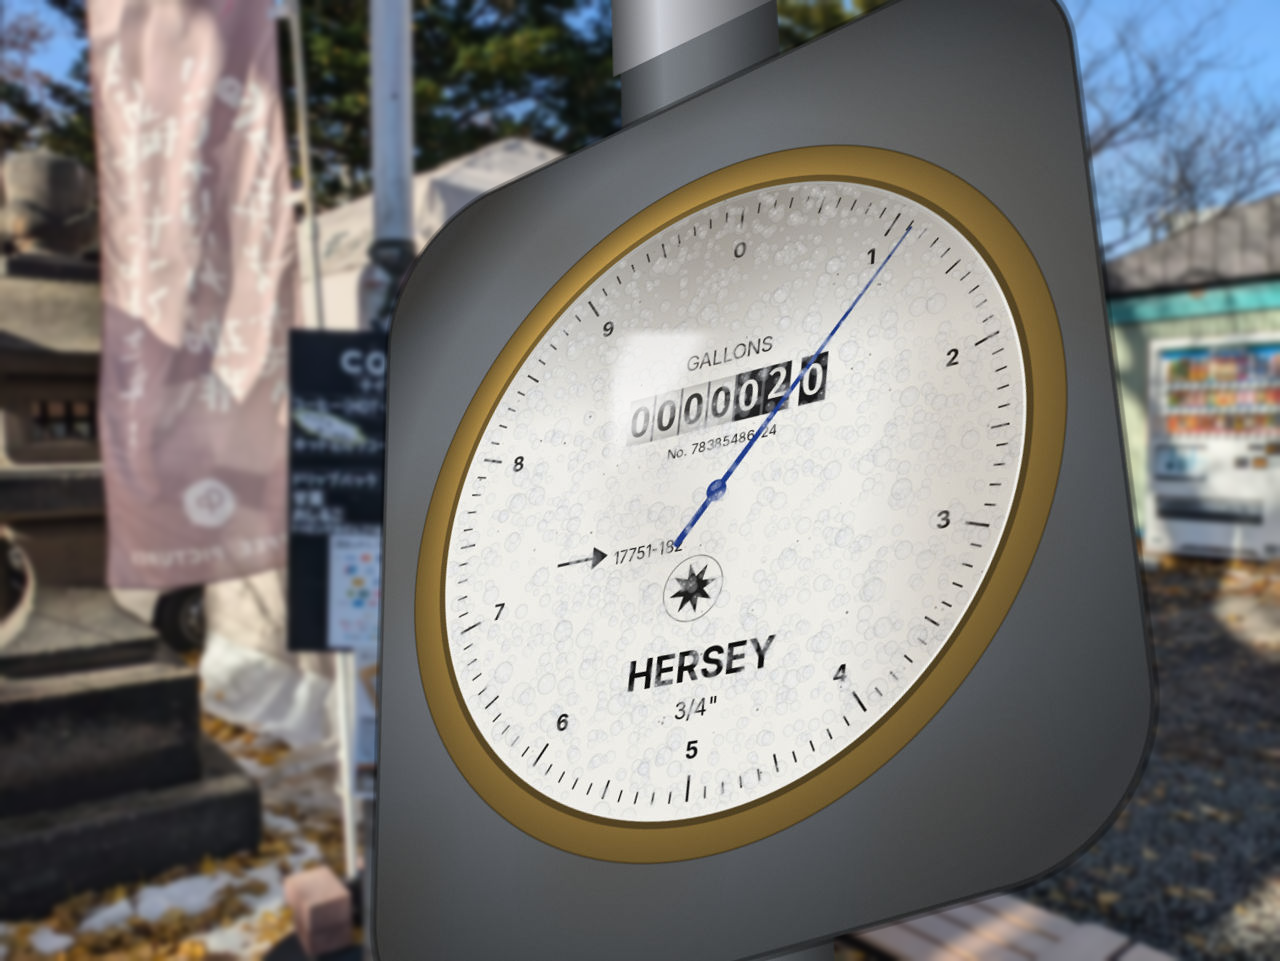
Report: 21.1 gal
